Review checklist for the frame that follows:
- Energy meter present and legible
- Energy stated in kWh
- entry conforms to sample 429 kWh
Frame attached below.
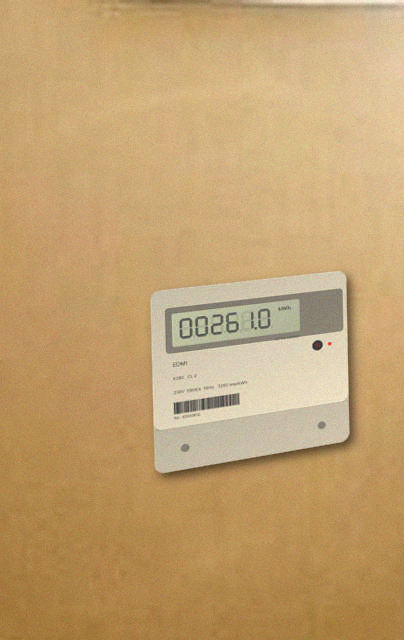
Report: 261.0 kWh
